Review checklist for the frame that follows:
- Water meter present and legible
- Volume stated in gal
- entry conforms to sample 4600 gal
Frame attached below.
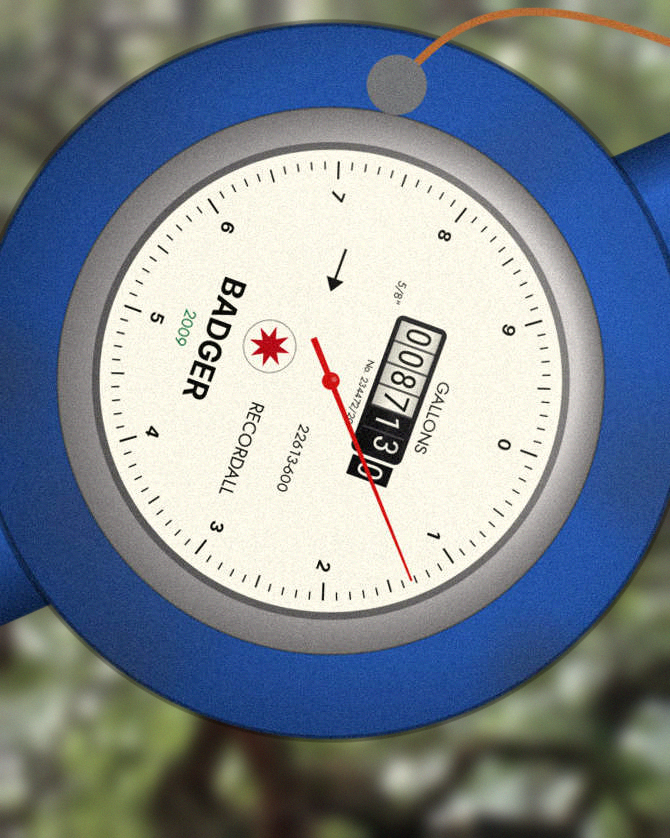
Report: 87131.3 gal
